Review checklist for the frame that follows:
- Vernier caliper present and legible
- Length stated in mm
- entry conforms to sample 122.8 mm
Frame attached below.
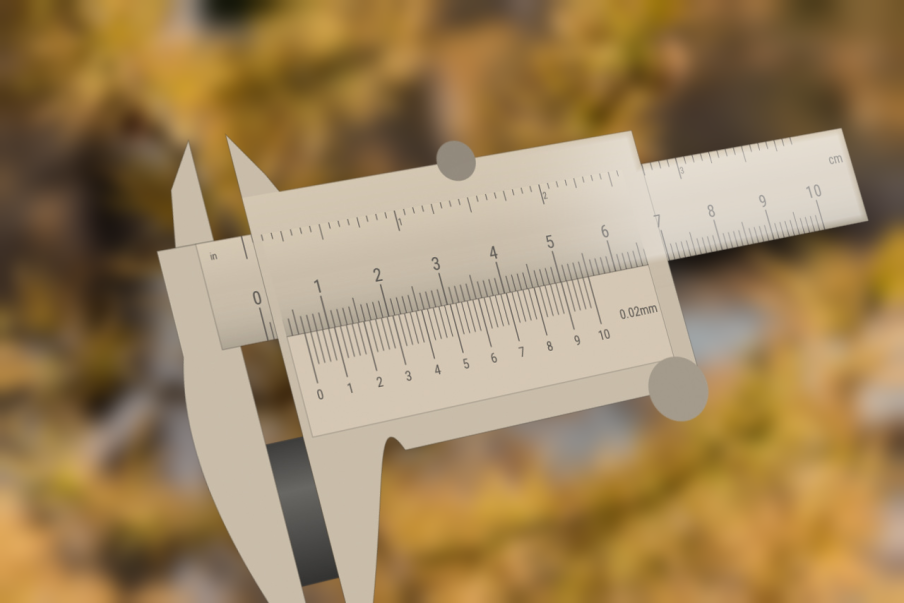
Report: 6.0 mm
